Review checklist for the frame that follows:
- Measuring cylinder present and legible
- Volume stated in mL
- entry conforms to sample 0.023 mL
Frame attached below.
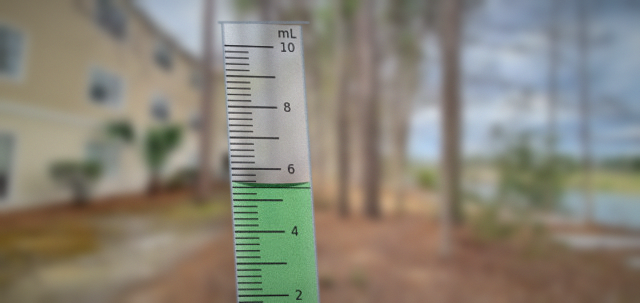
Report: 5.4 mL
